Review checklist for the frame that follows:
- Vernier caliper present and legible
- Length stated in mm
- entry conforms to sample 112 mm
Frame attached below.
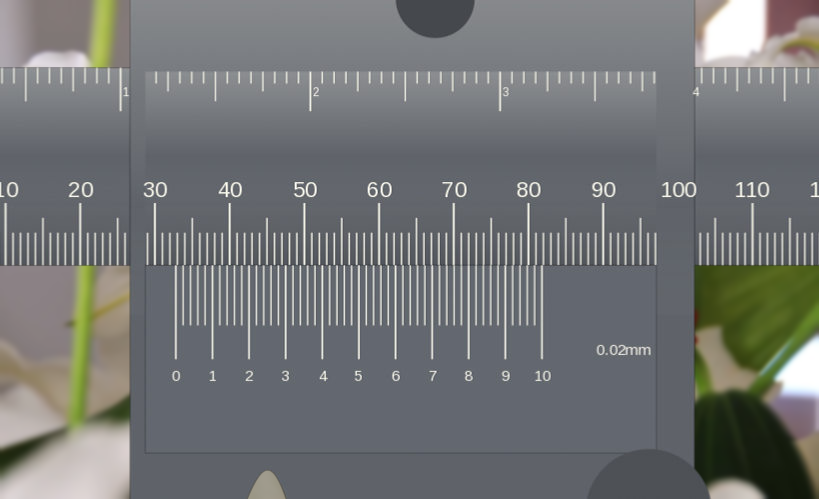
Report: 32.8 mm
